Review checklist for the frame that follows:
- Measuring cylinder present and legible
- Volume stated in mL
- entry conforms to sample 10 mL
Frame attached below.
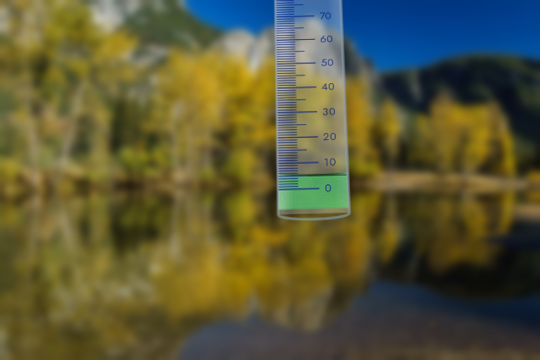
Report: 5 mL
